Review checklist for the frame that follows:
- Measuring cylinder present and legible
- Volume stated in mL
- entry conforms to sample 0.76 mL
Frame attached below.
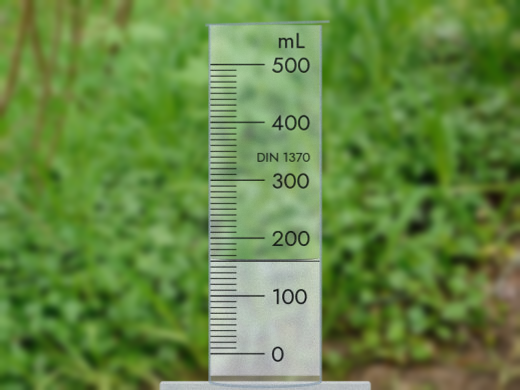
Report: 160 mL
